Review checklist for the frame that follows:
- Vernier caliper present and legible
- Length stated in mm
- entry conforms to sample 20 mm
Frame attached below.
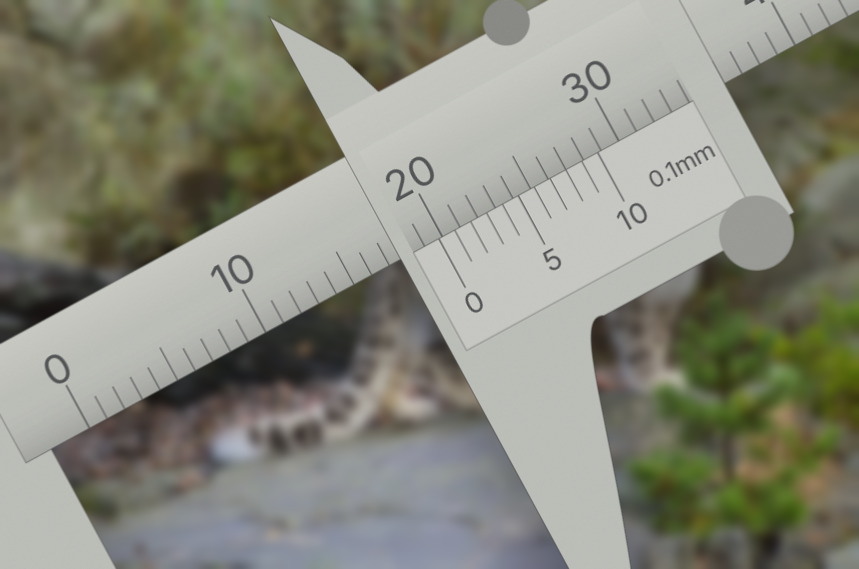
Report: 19.8 mm
